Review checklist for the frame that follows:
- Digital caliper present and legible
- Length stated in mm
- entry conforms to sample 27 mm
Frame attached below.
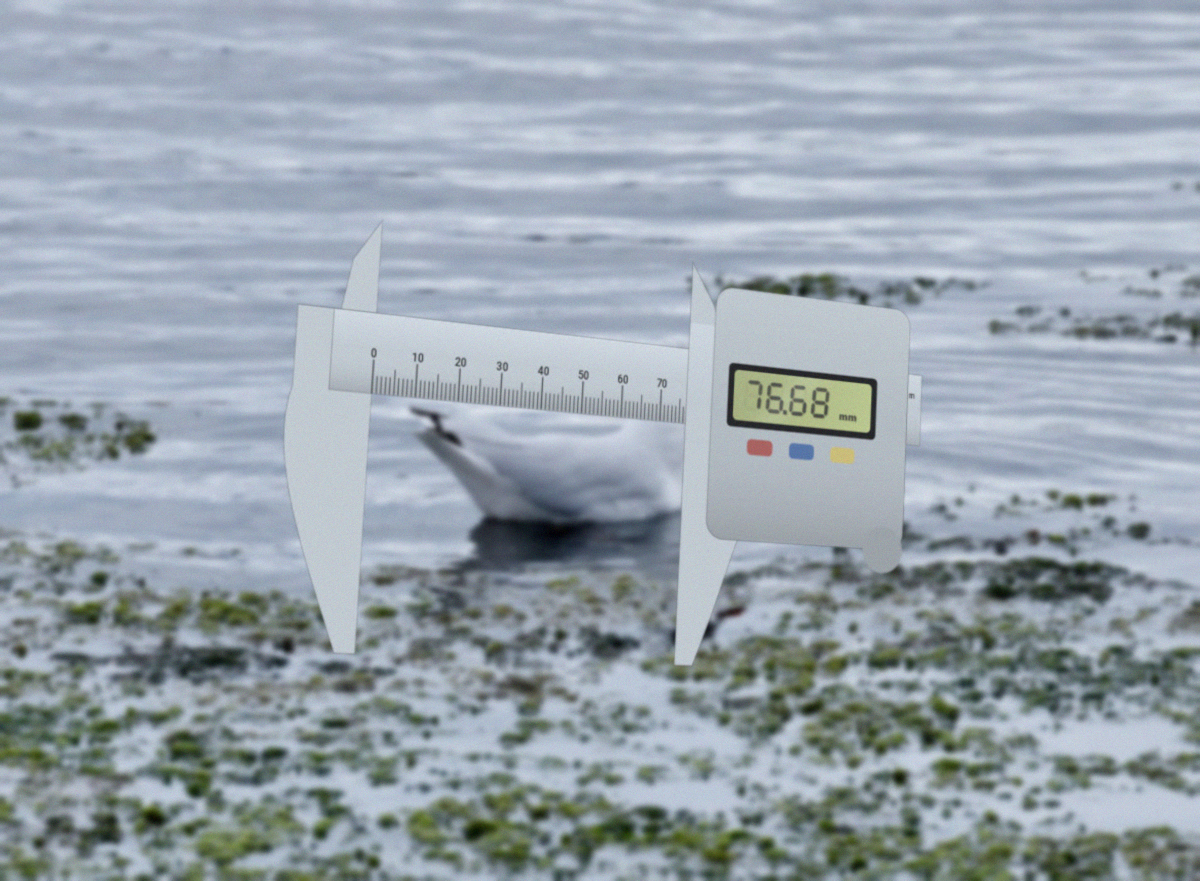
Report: 76.68 mm
